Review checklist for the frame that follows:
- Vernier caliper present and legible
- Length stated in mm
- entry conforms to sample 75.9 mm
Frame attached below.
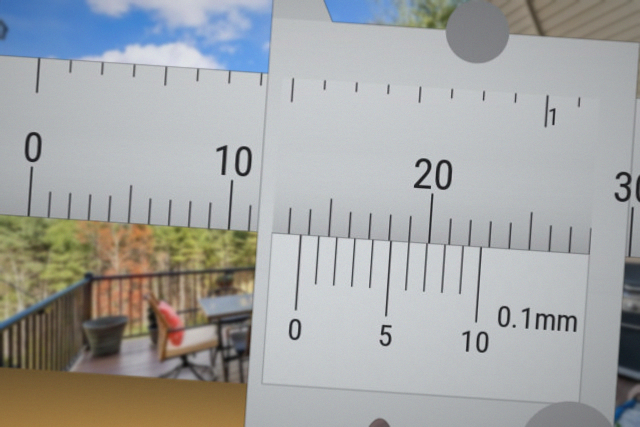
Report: 13.6 mm
